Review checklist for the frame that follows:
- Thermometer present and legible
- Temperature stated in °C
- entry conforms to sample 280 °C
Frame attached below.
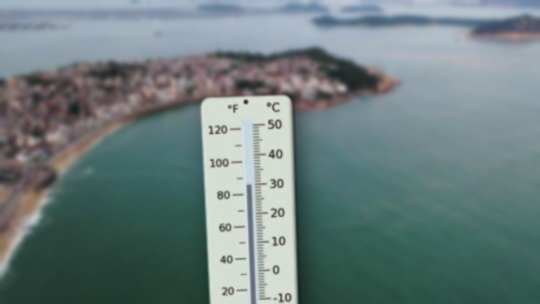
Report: 30 °C
